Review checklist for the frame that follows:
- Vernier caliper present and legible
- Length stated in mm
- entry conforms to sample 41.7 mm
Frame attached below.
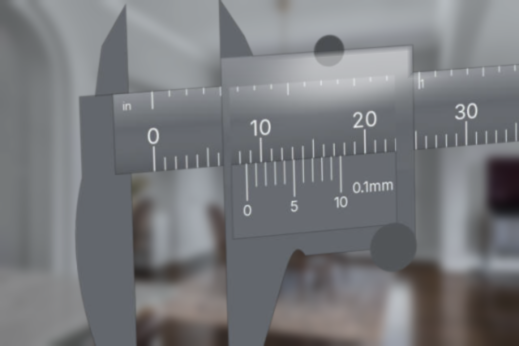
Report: 8.6 mm
